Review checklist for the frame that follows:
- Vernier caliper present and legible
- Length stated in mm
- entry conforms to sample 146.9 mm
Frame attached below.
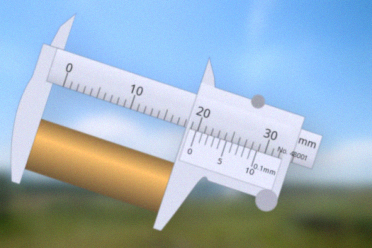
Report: 19.8 mm
